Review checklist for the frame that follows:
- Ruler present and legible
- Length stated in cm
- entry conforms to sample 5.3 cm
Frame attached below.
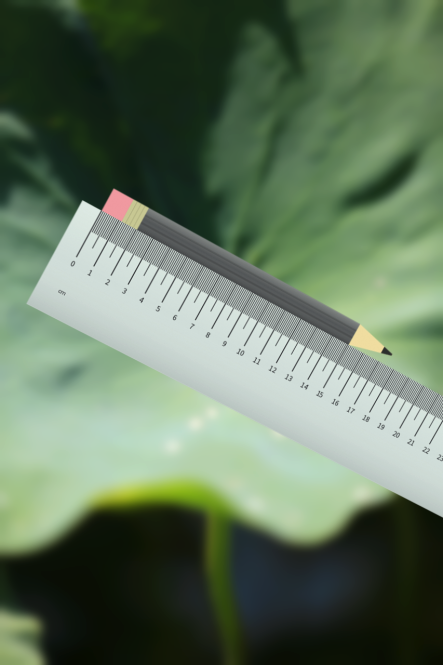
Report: 17.5 cm
